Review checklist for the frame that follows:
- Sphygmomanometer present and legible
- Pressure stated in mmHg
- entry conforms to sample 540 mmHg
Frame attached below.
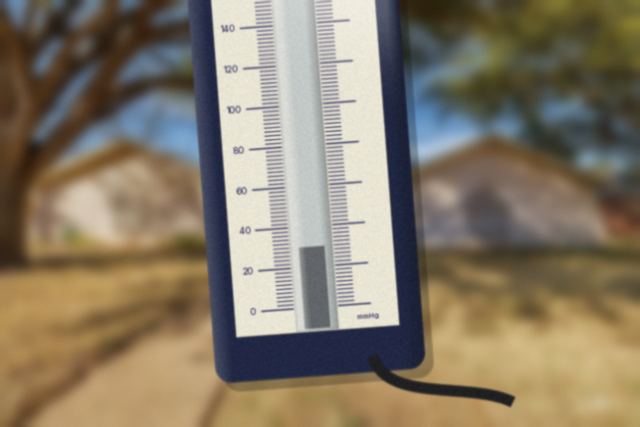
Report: 30 mmHg
